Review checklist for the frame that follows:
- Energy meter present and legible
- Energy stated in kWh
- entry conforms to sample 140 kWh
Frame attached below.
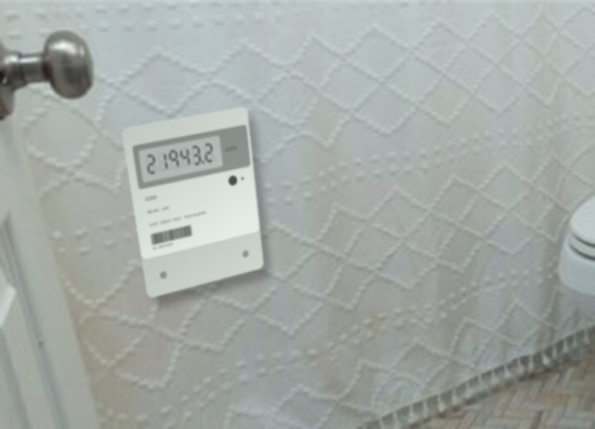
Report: 21943.2 kWh
